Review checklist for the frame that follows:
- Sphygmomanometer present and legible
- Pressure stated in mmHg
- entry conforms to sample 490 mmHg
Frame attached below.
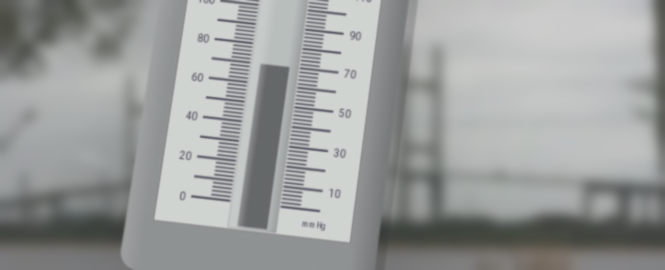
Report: 70 mmHg
